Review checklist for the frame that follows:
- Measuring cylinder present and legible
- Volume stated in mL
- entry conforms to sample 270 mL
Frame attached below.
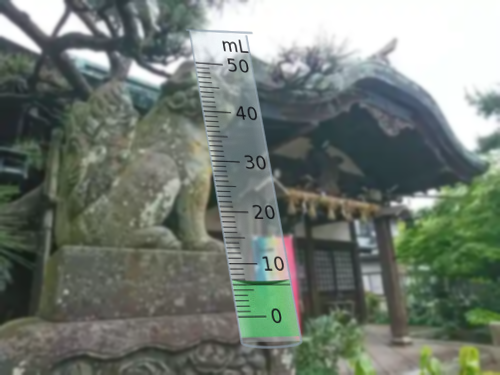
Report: 6 mL
